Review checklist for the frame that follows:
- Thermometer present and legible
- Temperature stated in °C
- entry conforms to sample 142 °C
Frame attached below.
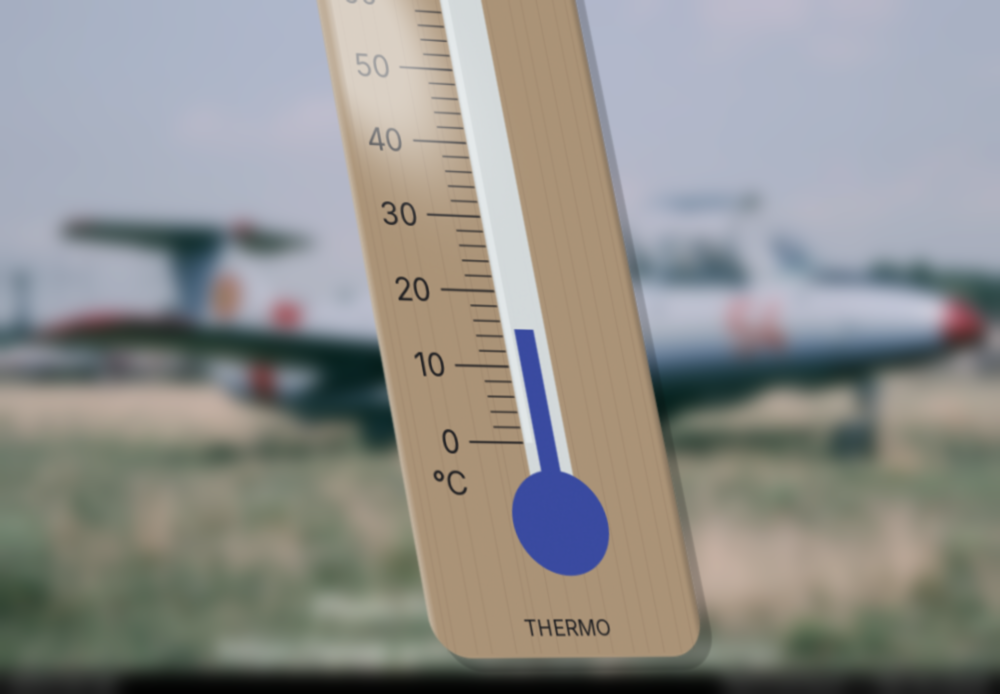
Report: 15 °C
